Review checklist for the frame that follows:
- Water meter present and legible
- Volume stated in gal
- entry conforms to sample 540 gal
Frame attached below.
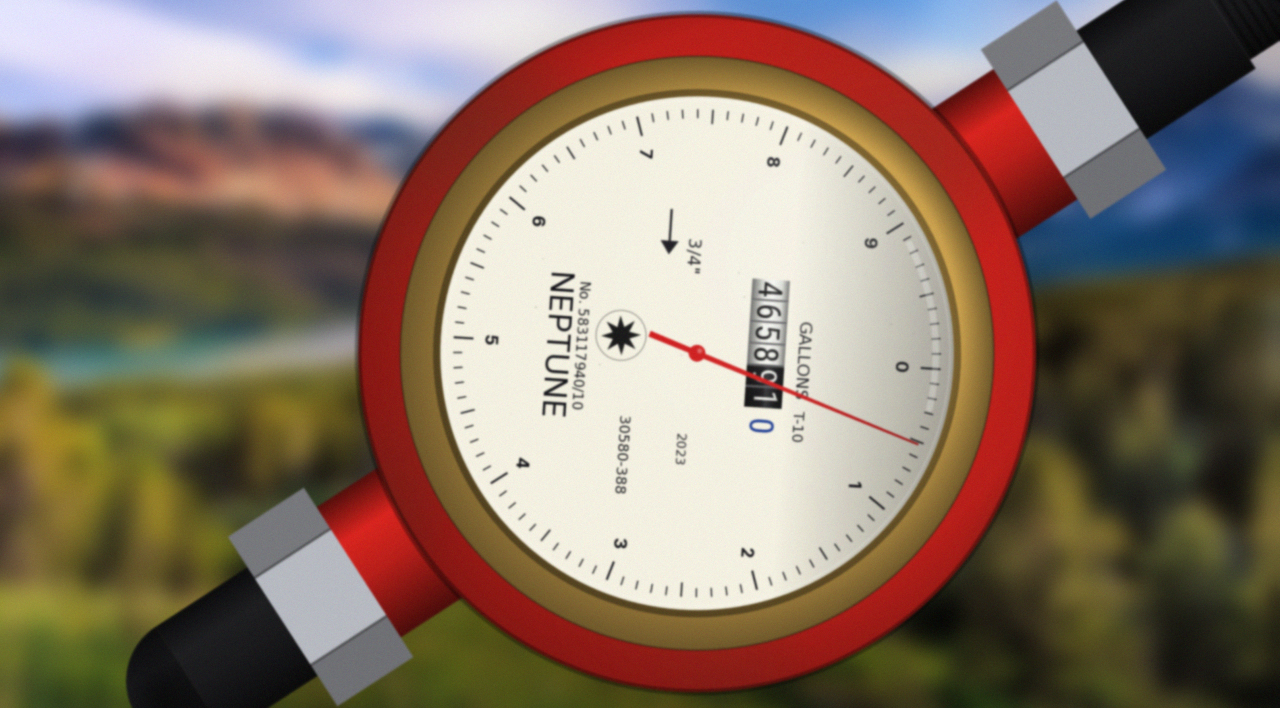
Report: 4658910.5 gal
